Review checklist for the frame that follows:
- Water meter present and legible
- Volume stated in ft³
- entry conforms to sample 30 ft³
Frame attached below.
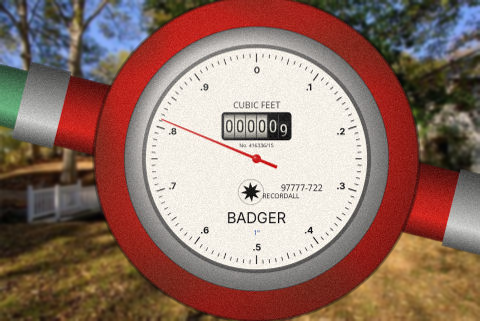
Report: 8.81 ft³
